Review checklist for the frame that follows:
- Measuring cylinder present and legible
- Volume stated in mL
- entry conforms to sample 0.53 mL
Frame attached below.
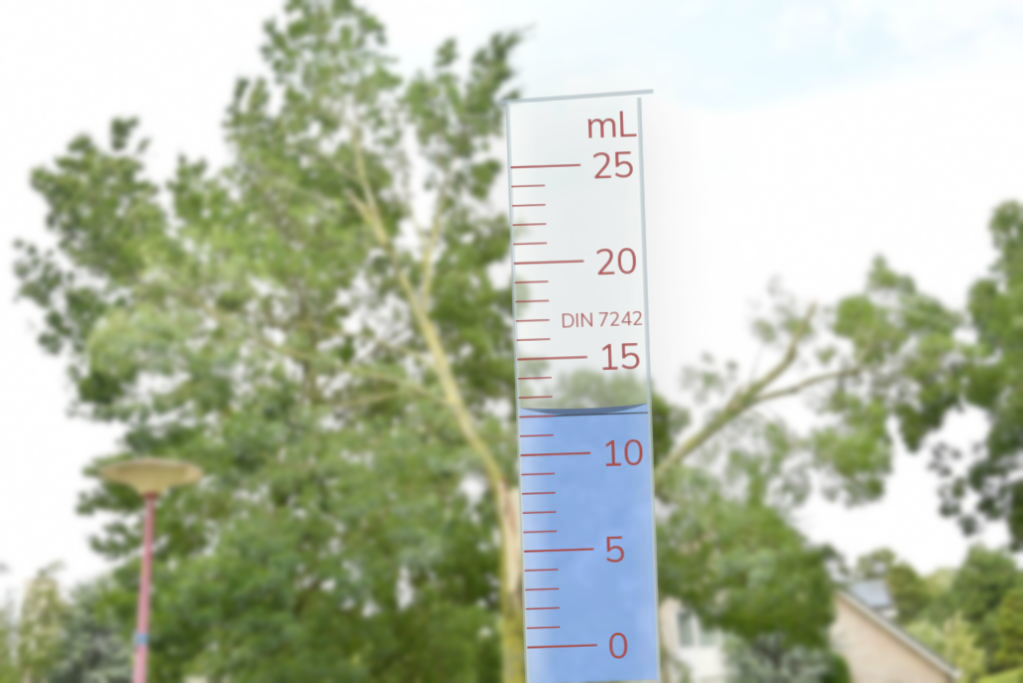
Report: 12 mL
